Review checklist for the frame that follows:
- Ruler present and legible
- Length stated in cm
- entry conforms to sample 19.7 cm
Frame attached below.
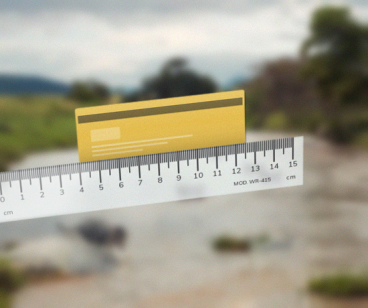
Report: 8.5 cm
